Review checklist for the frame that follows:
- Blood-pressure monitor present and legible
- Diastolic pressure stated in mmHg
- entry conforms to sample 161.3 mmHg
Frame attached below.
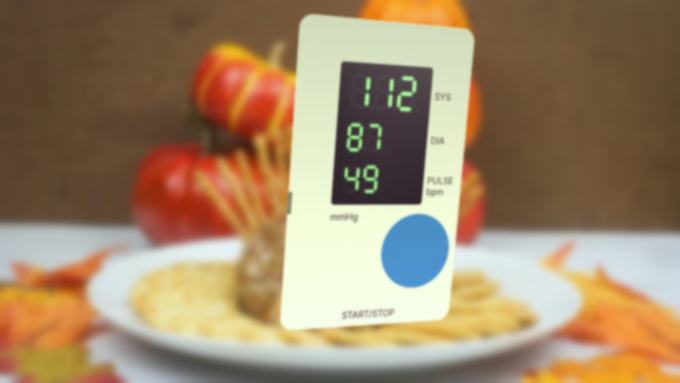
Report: 87 mmHg
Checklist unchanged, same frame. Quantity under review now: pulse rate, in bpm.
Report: 49 bpm
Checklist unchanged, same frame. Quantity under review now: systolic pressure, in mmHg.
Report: 112 mmHg
